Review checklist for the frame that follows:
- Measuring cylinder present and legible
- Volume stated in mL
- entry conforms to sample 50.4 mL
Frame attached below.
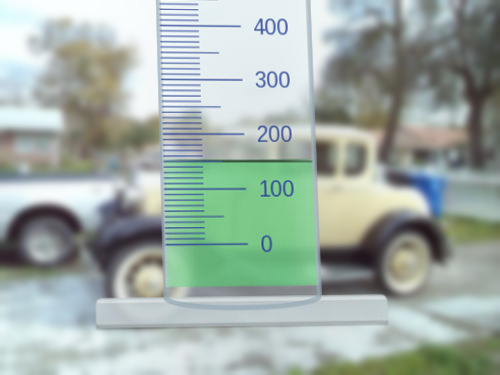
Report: 150 mL
